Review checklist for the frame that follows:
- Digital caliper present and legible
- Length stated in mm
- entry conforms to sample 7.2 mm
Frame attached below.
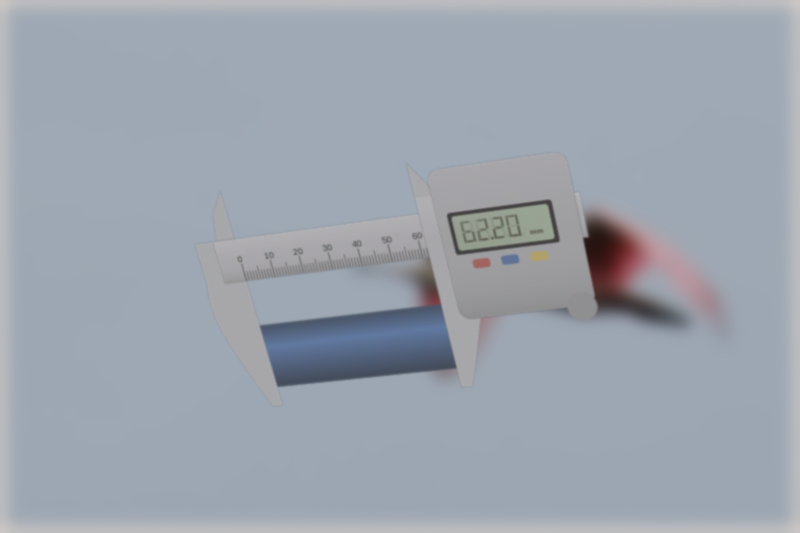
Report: 62.20 mm
